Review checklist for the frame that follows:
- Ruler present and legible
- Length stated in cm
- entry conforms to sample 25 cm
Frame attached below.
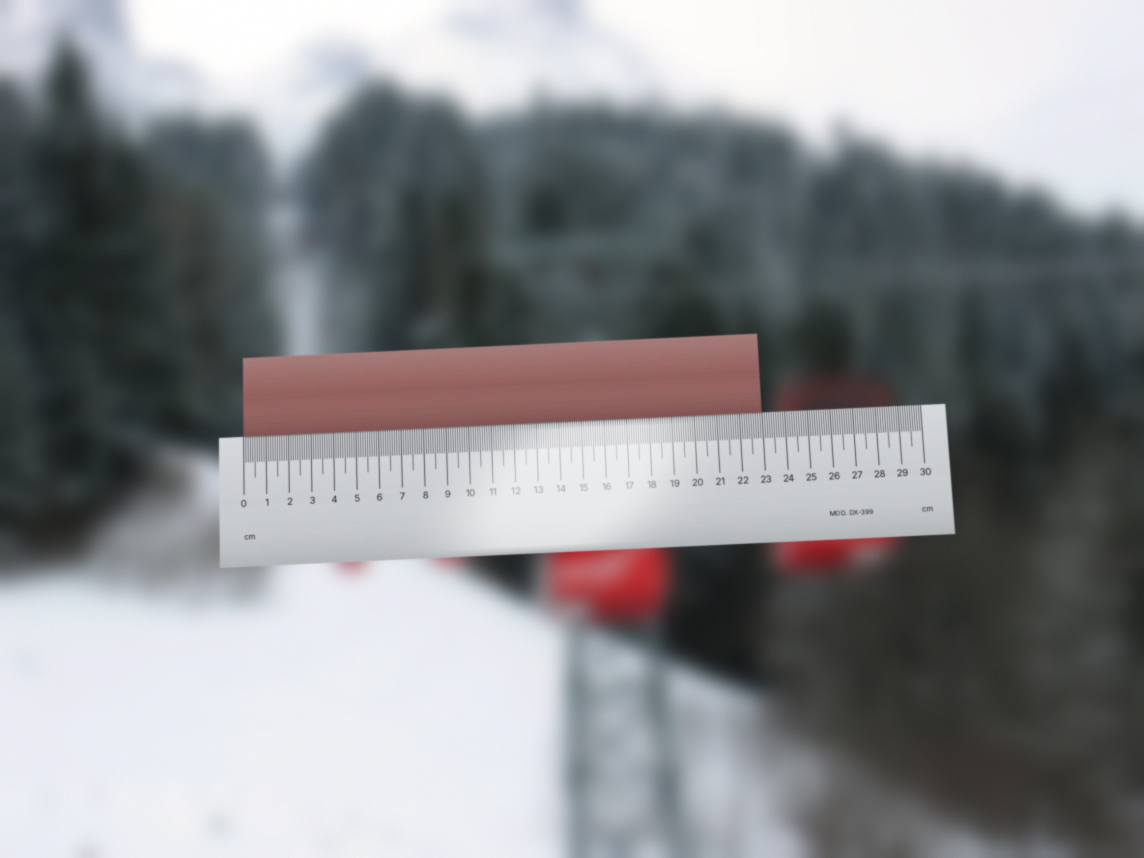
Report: 23 cm
